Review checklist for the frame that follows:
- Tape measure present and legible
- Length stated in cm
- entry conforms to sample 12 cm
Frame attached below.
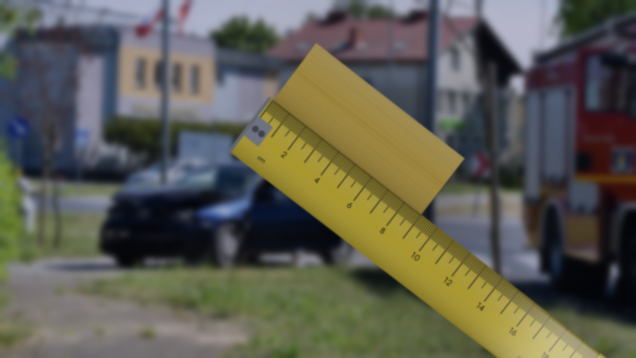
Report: 9 cm
